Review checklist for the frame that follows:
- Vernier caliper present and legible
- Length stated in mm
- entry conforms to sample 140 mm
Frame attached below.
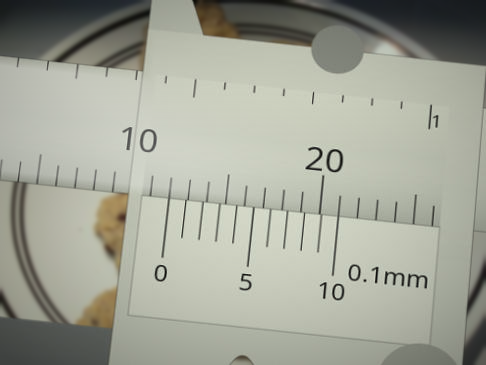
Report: 12.0 mm
